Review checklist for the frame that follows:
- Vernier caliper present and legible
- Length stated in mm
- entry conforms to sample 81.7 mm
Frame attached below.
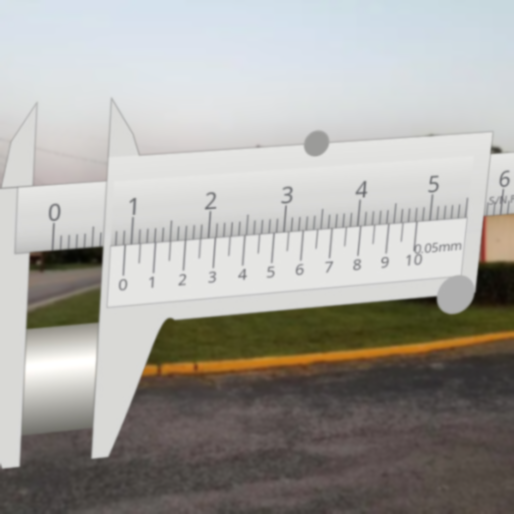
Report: 9.2 mm
